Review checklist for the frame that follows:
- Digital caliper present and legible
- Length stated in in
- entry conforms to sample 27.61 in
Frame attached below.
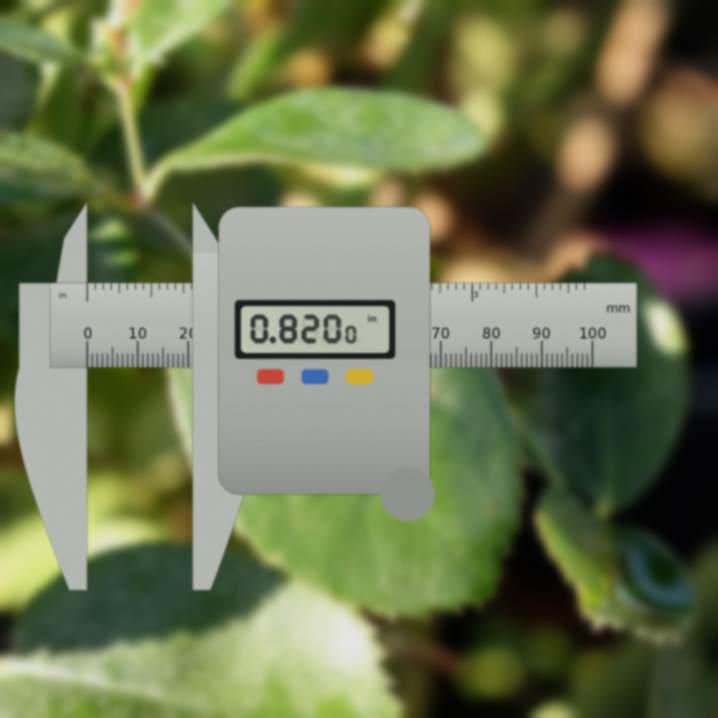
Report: 0.8200 in
